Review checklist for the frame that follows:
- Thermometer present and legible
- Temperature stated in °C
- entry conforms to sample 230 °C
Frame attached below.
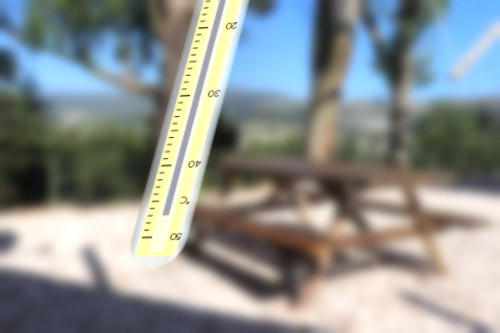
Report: 47 °C
